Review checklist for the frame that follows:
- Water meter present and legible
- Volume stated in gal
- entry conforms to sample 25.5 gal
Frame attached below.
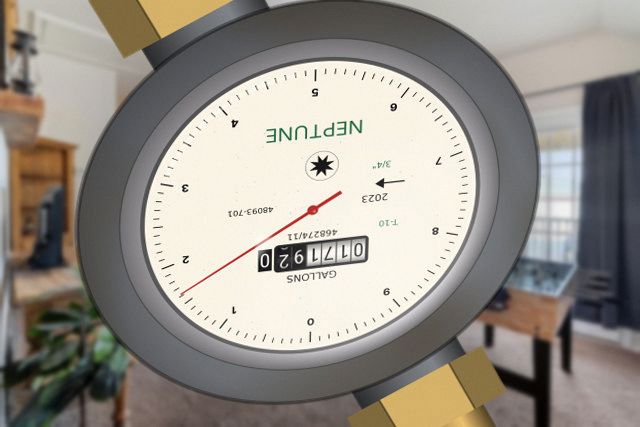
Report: 171921.6 gal
